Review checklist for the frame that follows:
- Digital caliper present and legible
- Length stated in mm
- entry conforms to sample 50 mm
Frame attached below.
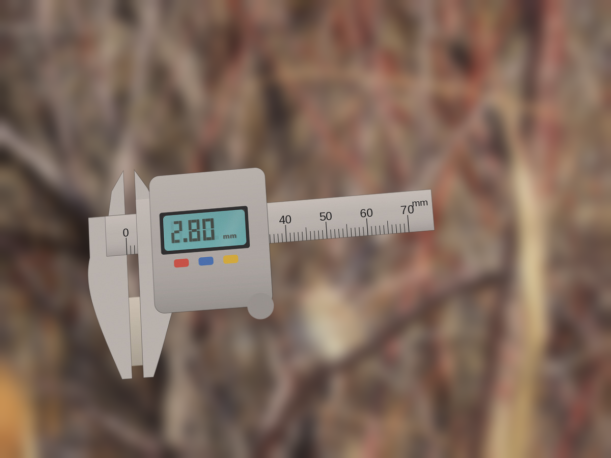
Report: 2.80 mm
